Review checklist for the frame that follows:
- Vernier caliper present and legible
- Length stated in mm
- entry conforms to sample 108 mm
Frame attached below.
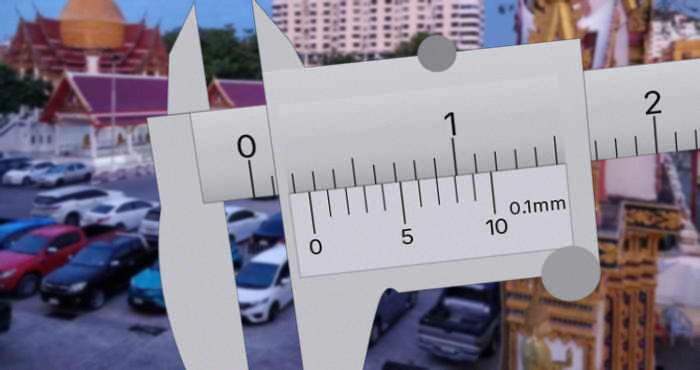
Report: 2.7 mm
